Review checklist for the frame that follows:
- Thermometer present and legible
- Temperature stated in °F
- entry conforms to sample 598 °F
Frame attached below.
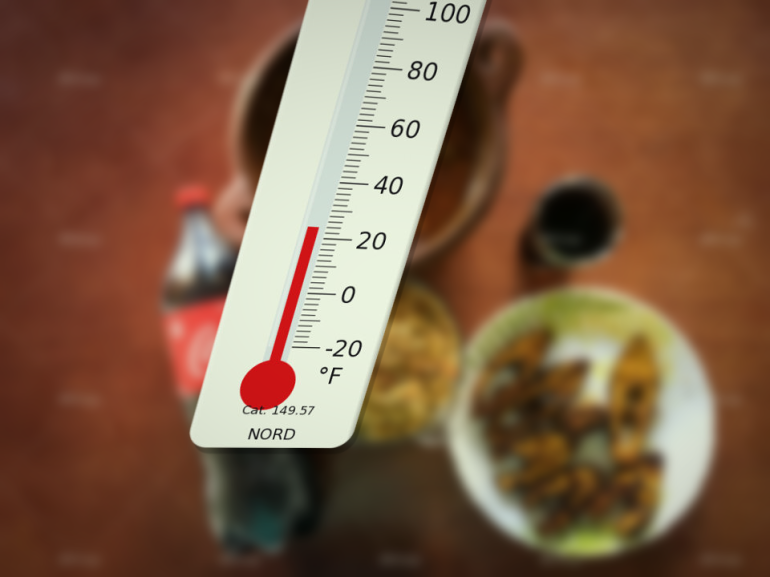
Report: 24 °F
